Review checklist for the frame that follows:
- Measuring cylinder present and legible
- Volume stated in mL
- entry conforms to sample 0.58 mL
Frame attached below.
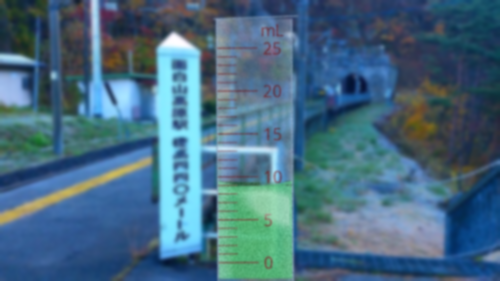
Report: 9 mL
